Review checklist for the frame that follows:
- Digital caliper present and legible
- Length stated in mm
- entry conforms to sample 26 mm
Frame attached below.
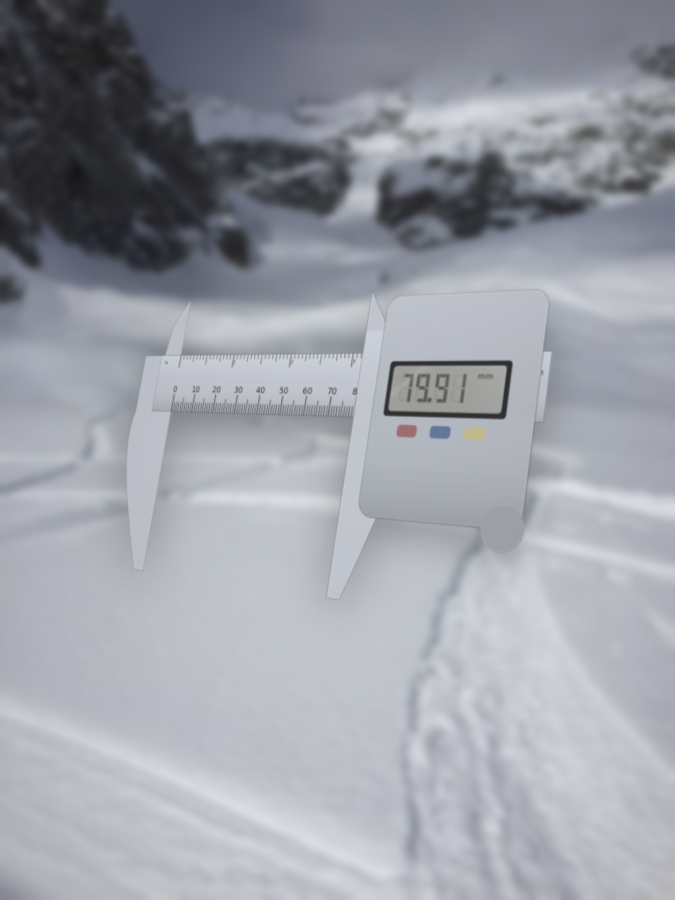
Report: 79.91 mm
